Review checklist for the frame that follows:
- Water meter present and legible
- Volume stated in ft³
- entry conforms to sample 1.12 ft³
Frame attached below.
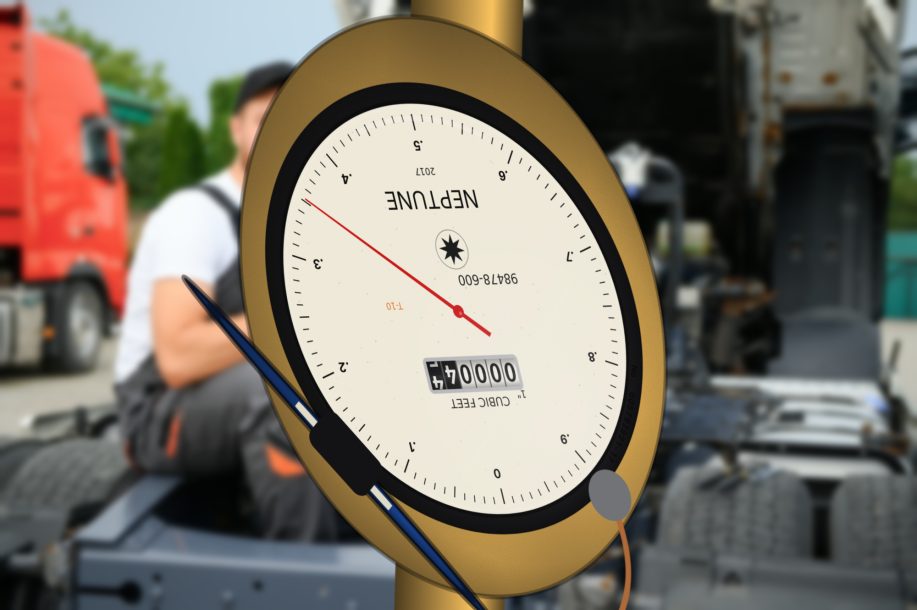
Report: 44.35 ft³
